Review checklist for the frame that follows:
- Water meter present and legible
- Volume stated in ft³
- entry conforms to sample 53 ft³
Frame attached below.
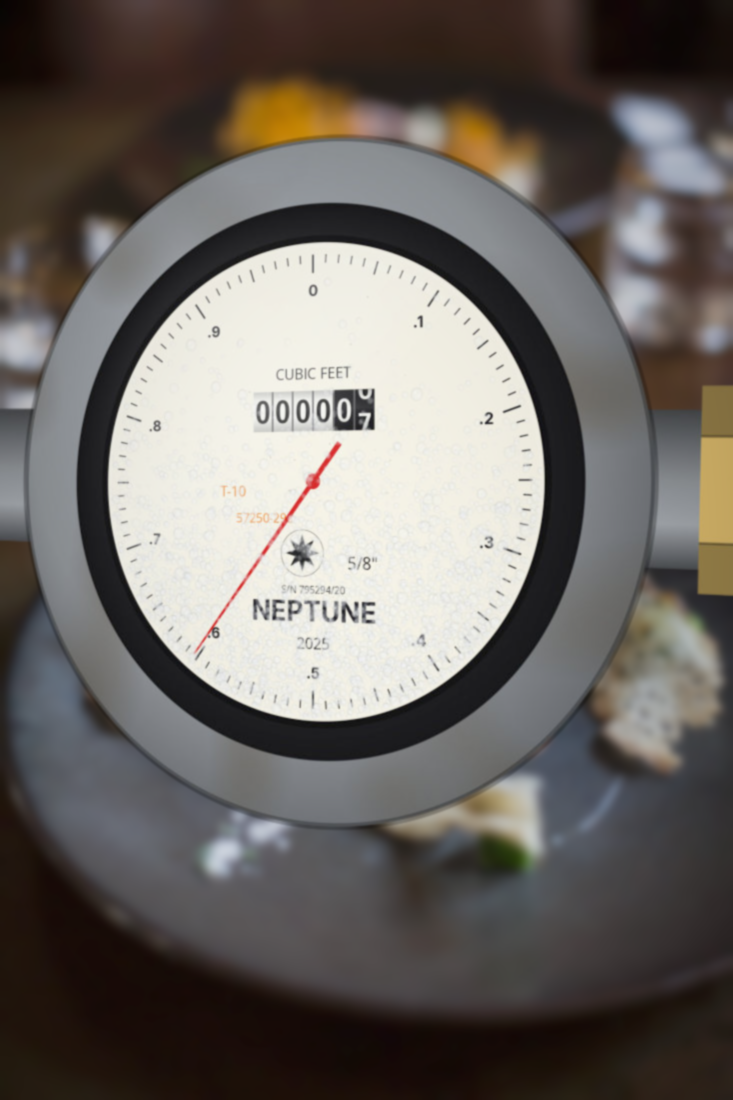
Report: 6.60 ft³
